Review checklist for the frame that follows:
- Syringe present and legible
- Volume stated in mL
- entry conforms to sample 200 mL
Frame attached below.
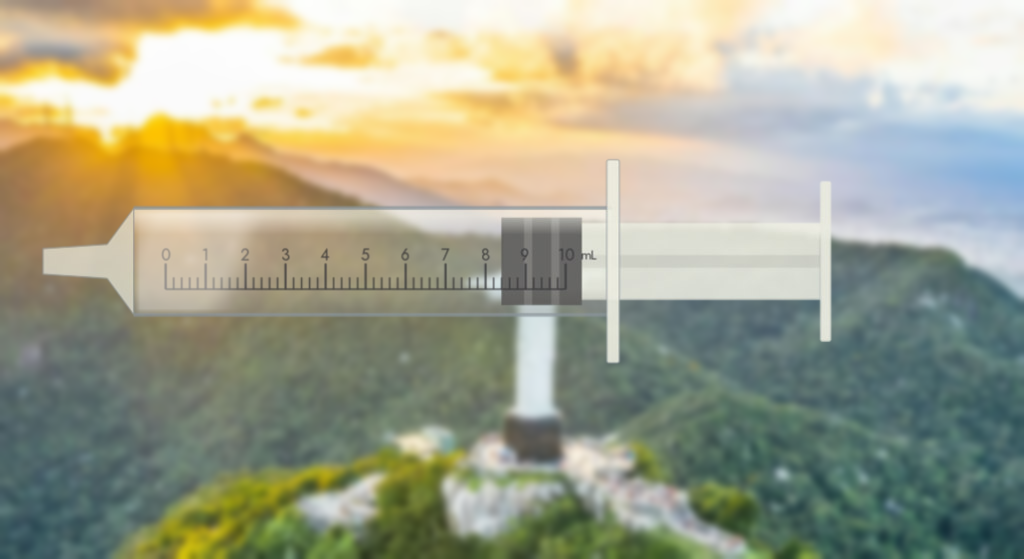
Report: 8.4 mL
